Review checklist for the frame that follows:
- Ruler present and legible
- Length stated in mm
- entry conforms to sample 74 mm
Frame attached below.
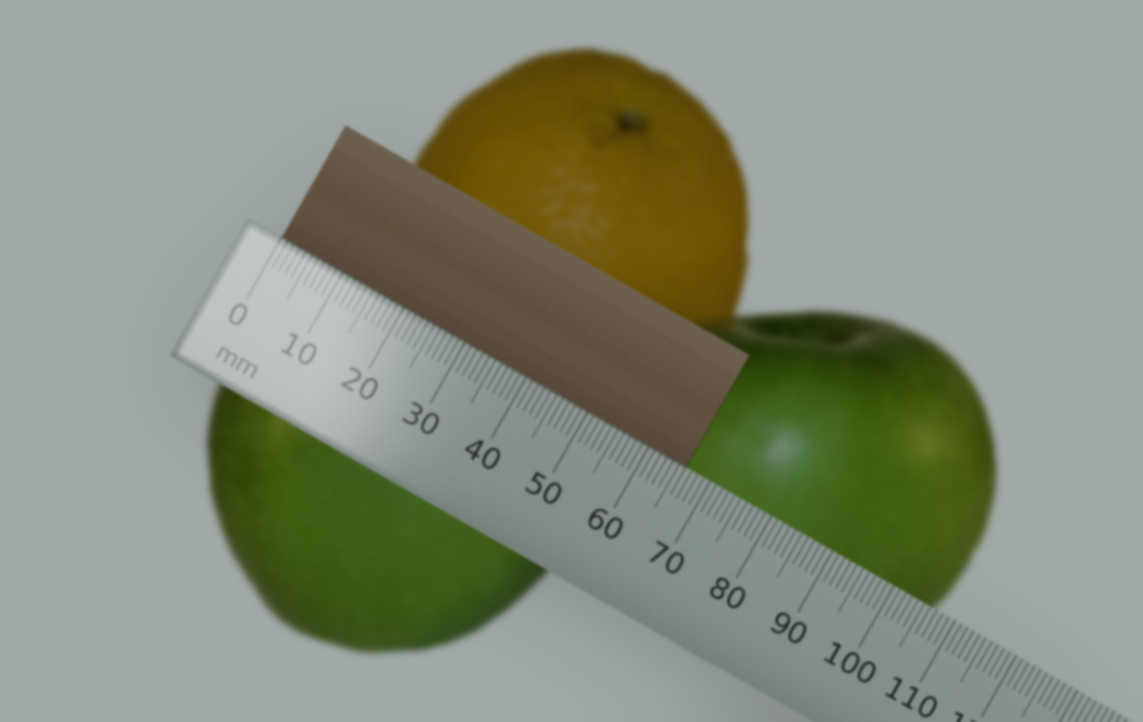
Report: 66 mm
